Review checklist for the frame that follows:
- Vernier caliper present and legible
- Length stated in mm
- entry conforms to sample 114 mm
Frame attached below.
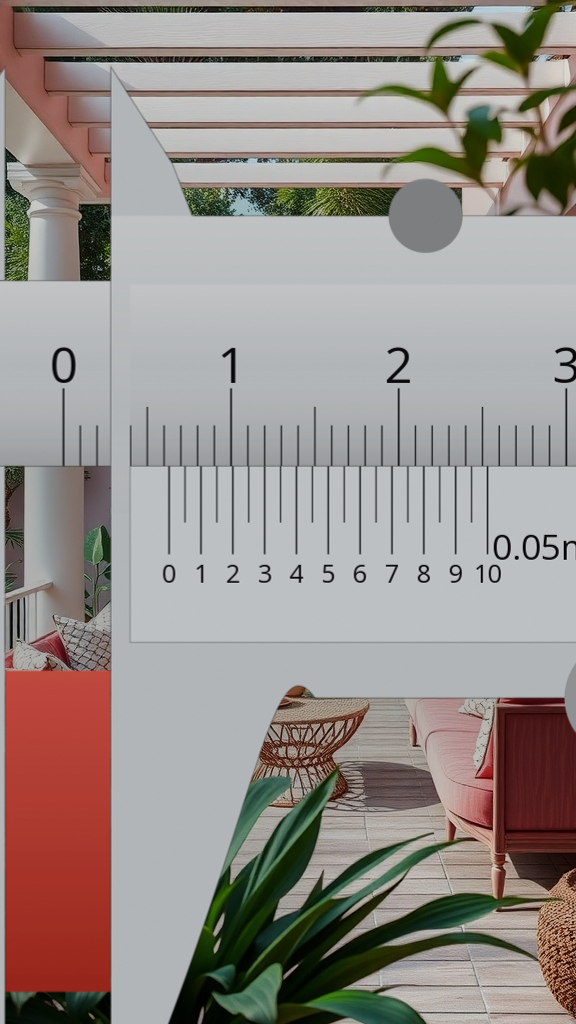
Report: 6.3 mm
